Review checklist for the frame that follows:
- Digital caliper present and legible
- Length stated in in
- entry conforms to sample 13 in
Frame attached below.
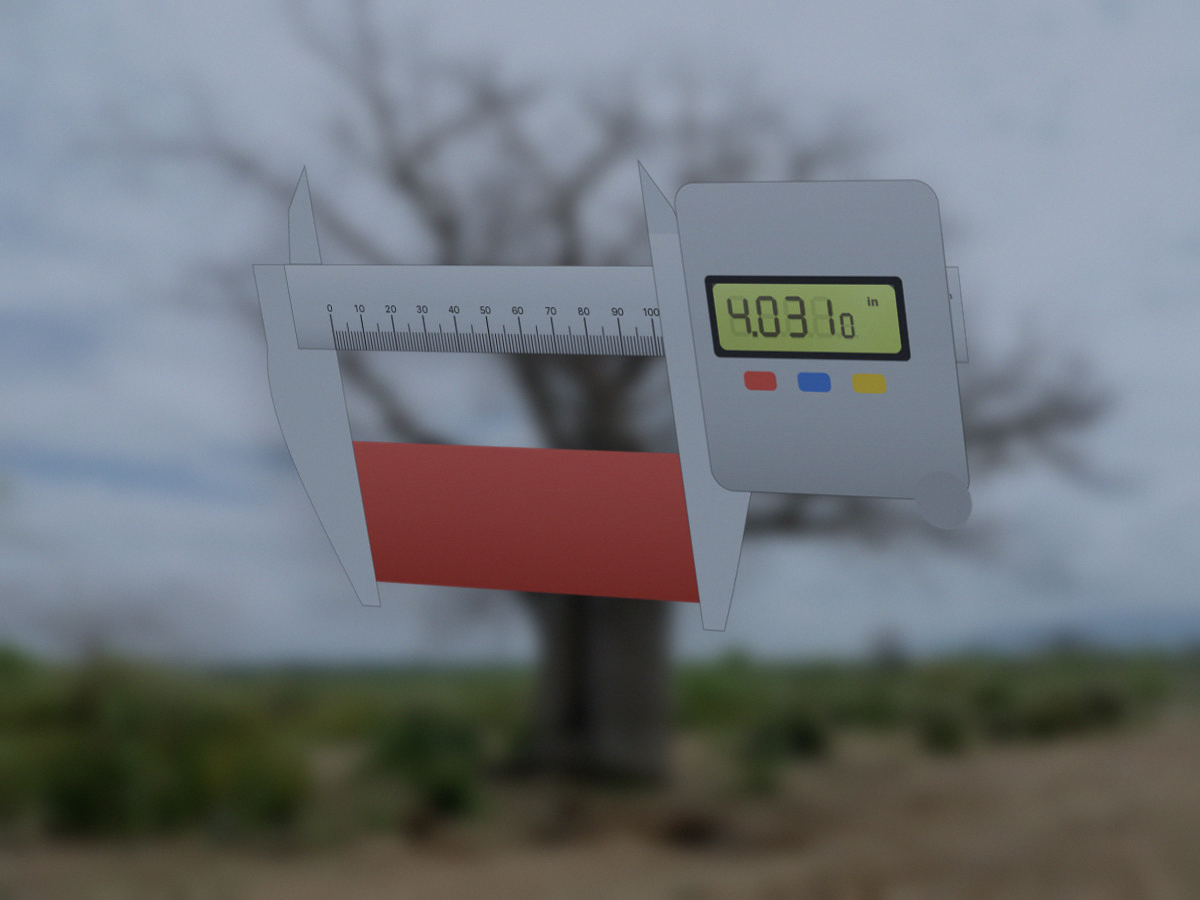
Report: 4.0310 in
